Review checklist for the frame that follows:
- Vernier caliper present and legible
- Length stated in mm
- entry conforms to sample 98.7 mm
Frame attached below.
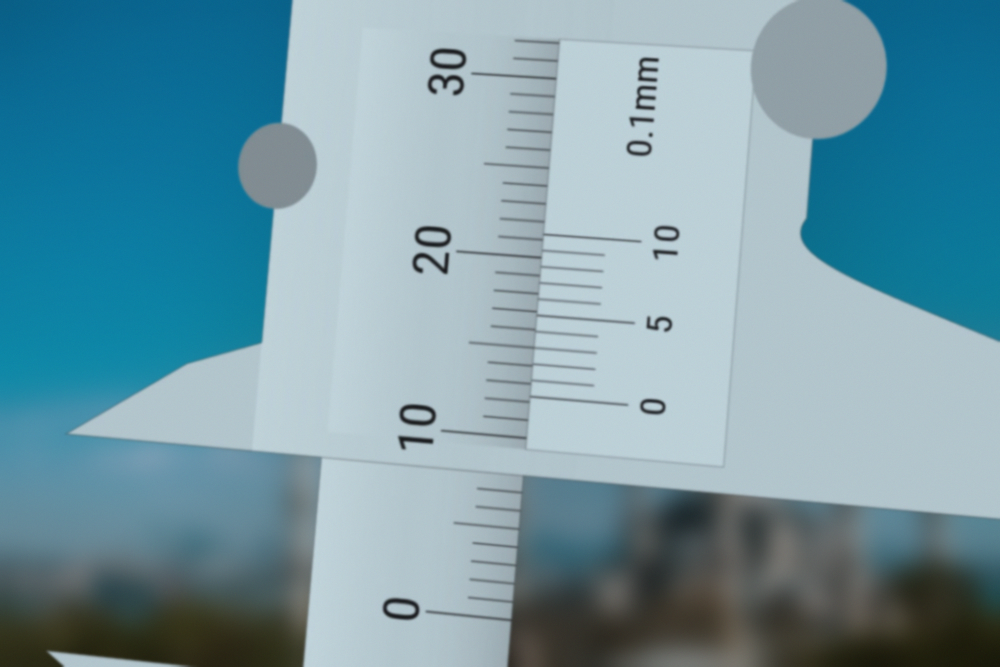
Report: 12.3 mm
